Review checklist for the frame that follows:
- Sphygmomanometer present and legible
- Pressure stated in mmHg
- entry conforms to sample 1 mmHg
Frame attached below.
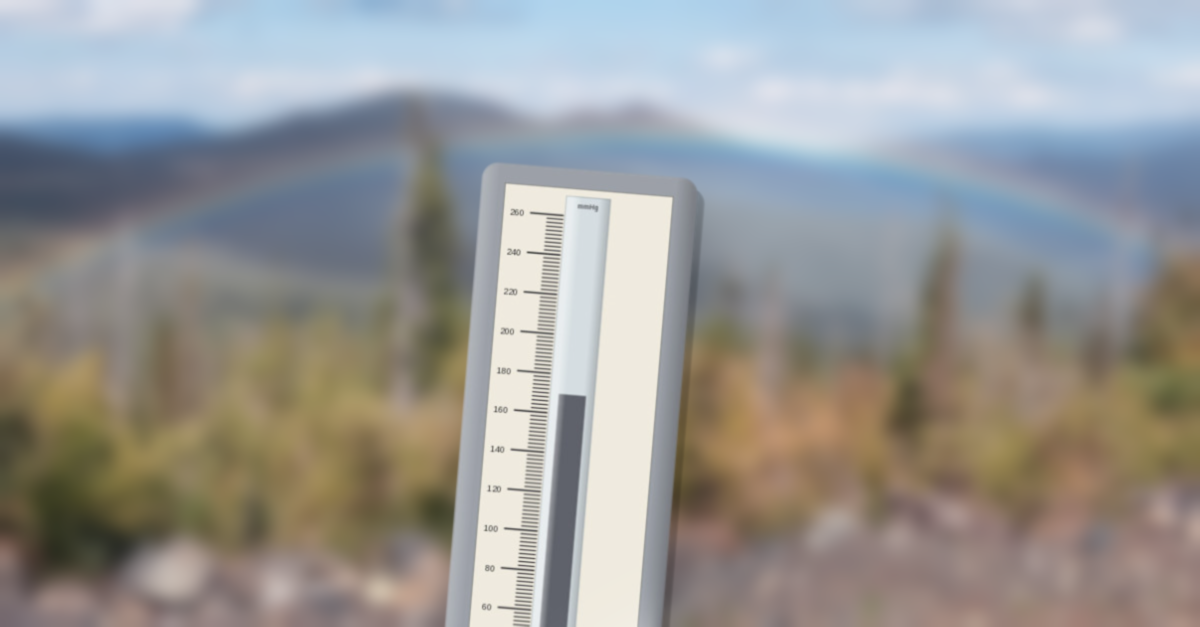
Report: 170 mmHg
